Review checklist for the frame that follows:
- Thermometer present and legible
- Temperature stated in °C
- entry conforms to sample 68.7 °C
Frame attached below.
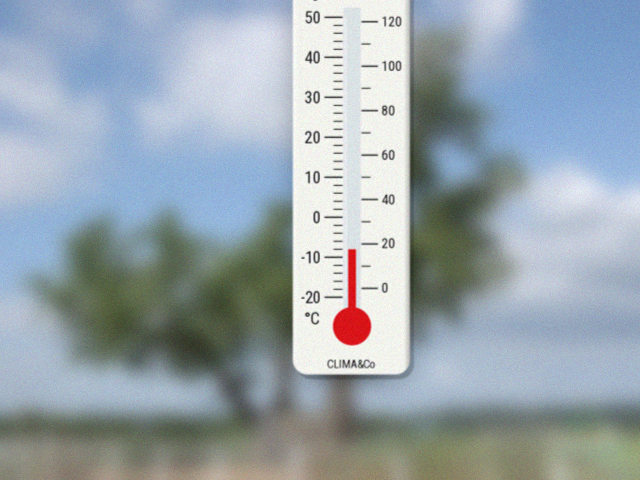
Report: -8 °C
